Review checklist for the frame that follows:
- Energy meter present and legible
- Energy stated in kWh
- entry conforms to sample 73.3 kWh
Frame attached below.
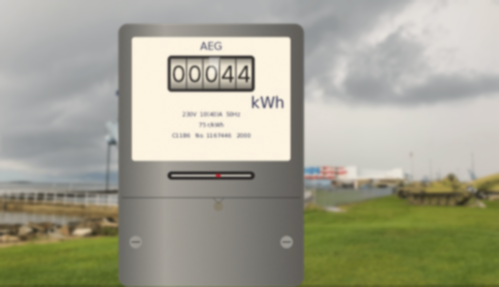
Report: 44 kWh
